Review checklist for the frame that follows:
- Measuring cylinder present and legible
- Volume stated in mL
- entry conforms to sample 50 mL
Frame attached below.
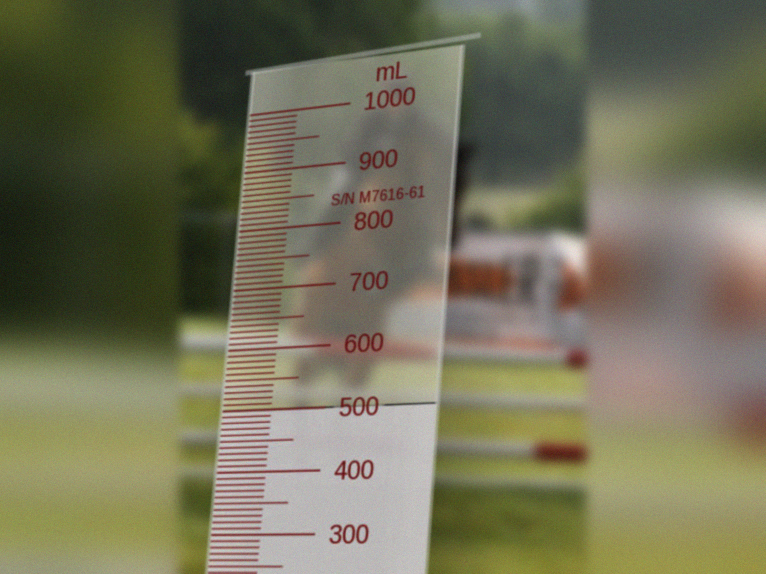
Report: 500 mL
